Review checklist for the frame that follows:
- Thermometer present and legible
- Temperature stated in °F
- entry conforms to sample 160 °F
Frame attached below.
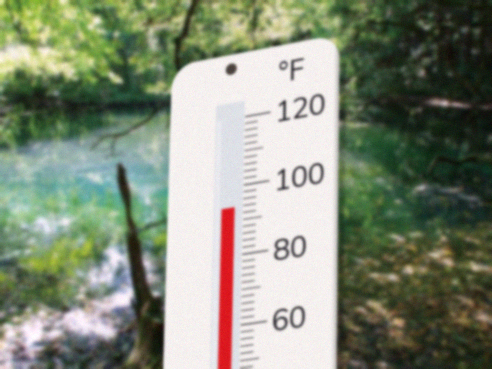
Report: 94 °F
